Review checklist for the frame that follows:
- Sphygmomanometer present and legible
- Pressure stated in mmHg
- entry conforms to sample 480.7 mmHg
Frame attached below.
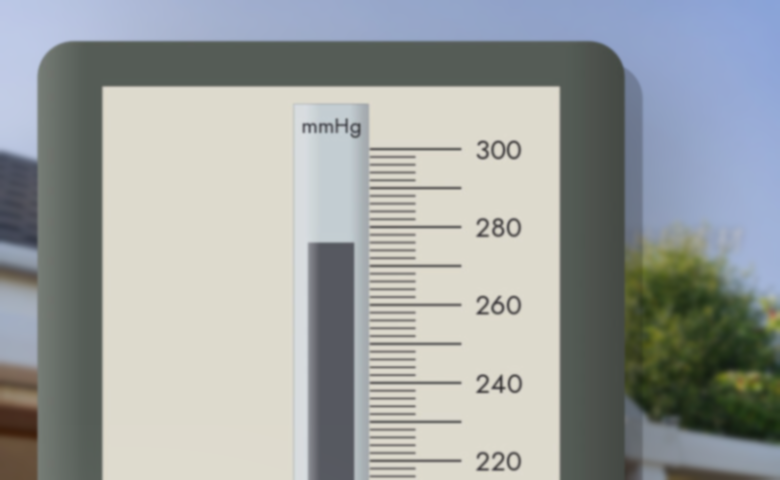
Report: 276 mmHg
